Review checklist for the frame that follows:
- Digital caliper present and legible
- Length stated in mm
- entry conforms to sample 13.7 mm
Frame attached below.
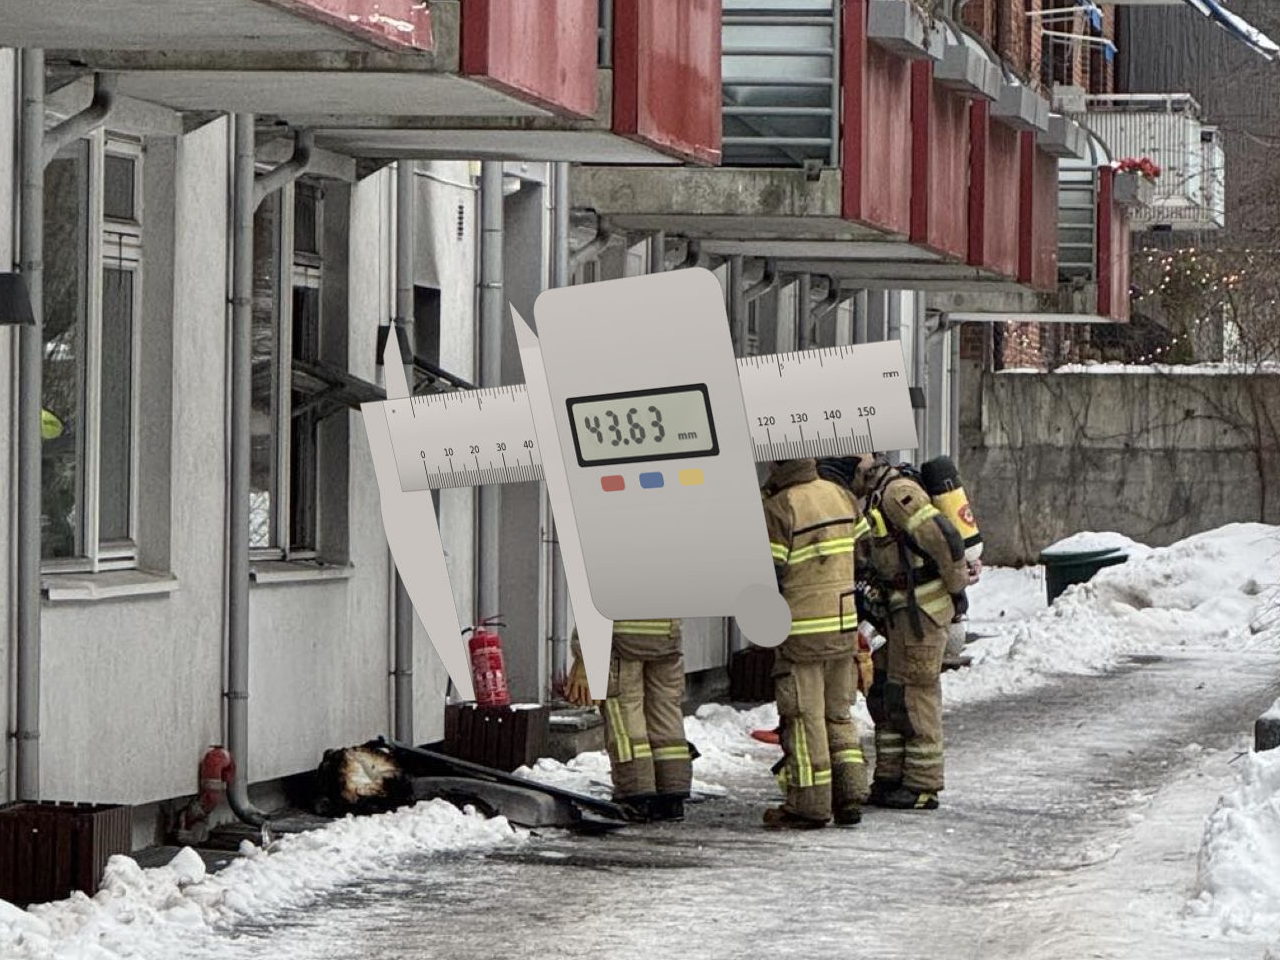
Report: 43.63 mm
